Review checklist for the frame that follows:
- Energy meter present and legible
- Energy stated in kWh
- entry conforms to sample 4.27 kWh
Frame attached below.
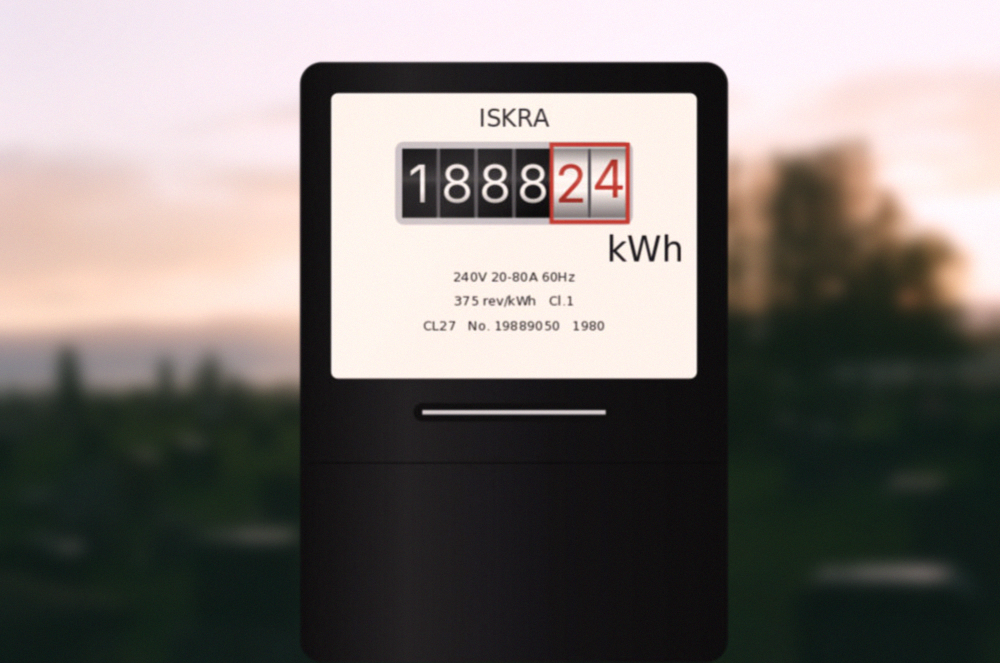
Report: 1888.24 kWh
